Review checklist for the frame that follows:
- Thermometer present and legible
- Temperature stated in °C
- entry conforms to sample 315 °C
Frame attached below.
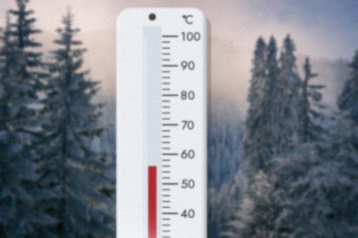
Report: 56 °C
